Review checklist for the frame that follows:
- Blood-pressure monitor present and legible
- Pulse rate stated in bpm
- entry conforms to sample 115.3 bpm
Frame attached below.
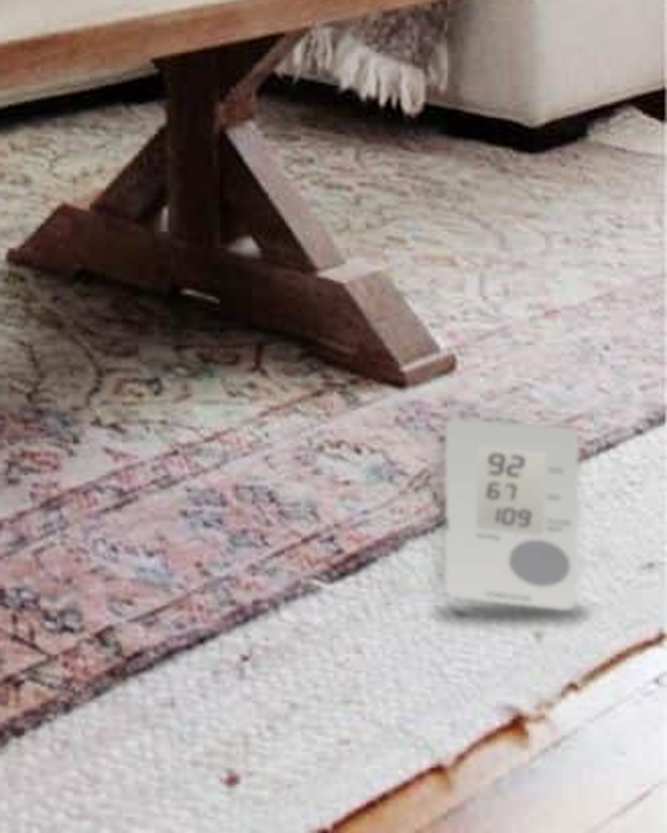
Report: 109 bpm
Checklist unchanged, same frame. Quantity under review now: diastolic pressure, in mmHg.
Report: 67 mmHg
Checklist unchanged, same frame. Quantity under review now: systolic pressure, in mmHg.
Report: 92 mmHg
